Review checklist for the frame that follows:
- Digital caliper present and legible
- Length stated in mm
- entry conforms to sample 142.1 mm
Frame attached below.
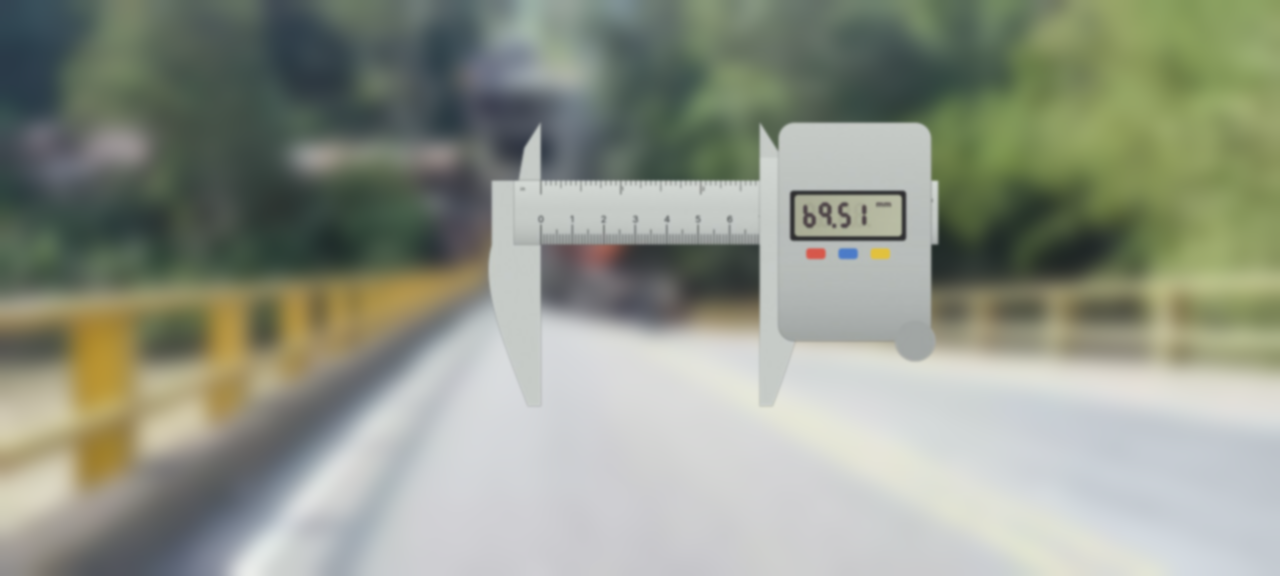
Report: 69.51 mm
